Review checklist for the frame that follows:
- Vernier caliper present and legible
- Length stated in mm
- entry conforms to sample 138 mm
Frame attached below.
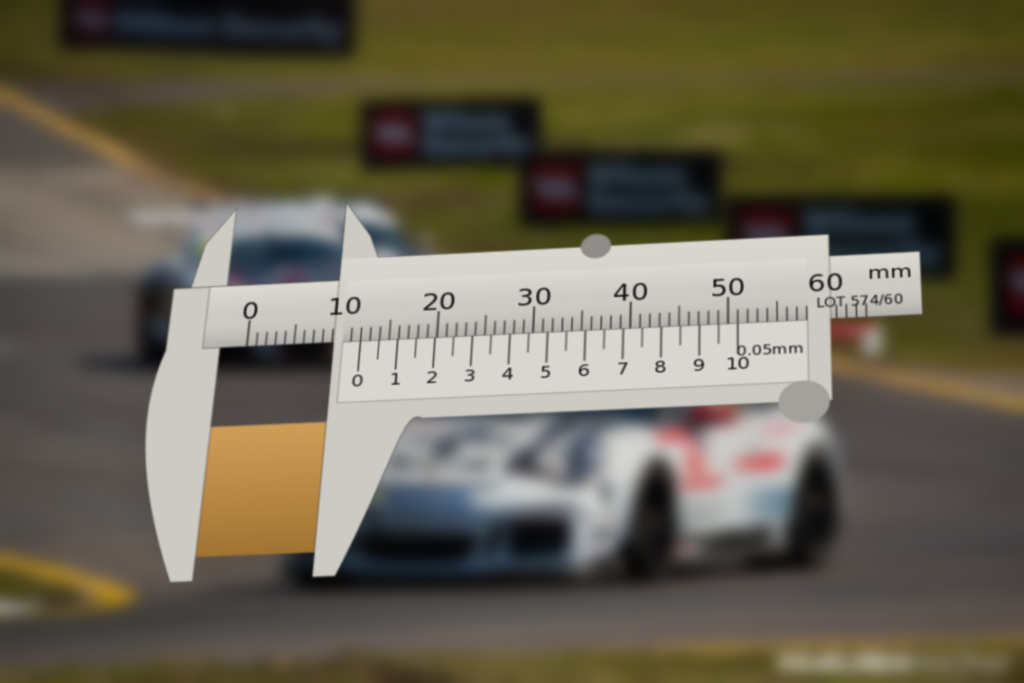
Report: 12.0 mm
